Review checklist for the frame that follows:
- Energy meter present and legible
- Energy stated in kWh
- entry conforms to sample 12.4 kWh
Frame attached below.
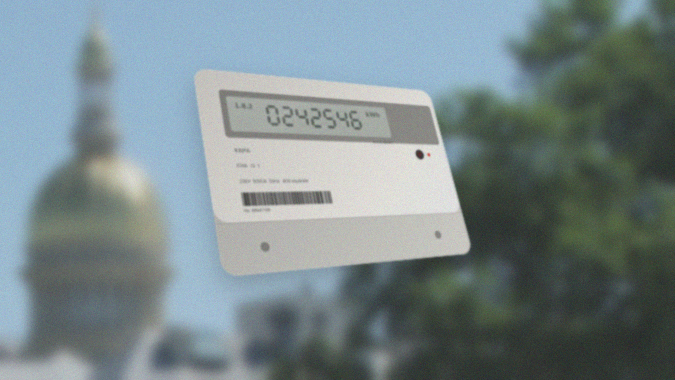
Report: 242546 kWh
